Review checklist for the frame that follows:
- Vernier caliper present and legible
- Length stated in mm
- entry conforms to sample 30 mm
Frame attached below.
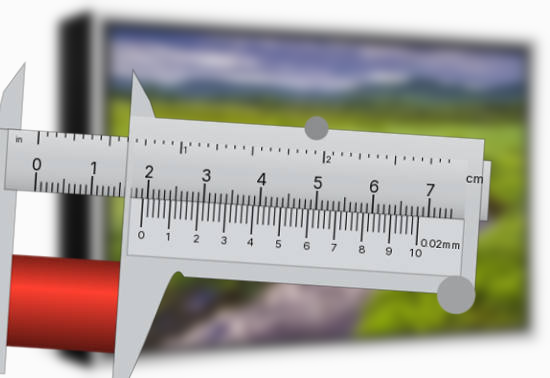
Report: 19.2 mm
